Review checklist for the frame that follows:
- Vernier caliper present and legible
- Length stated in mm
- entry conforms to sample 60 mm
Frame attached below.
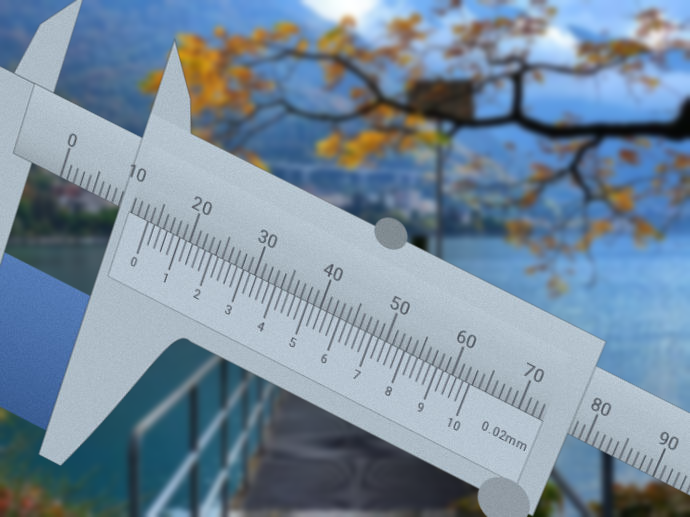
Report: 13.6 mm
